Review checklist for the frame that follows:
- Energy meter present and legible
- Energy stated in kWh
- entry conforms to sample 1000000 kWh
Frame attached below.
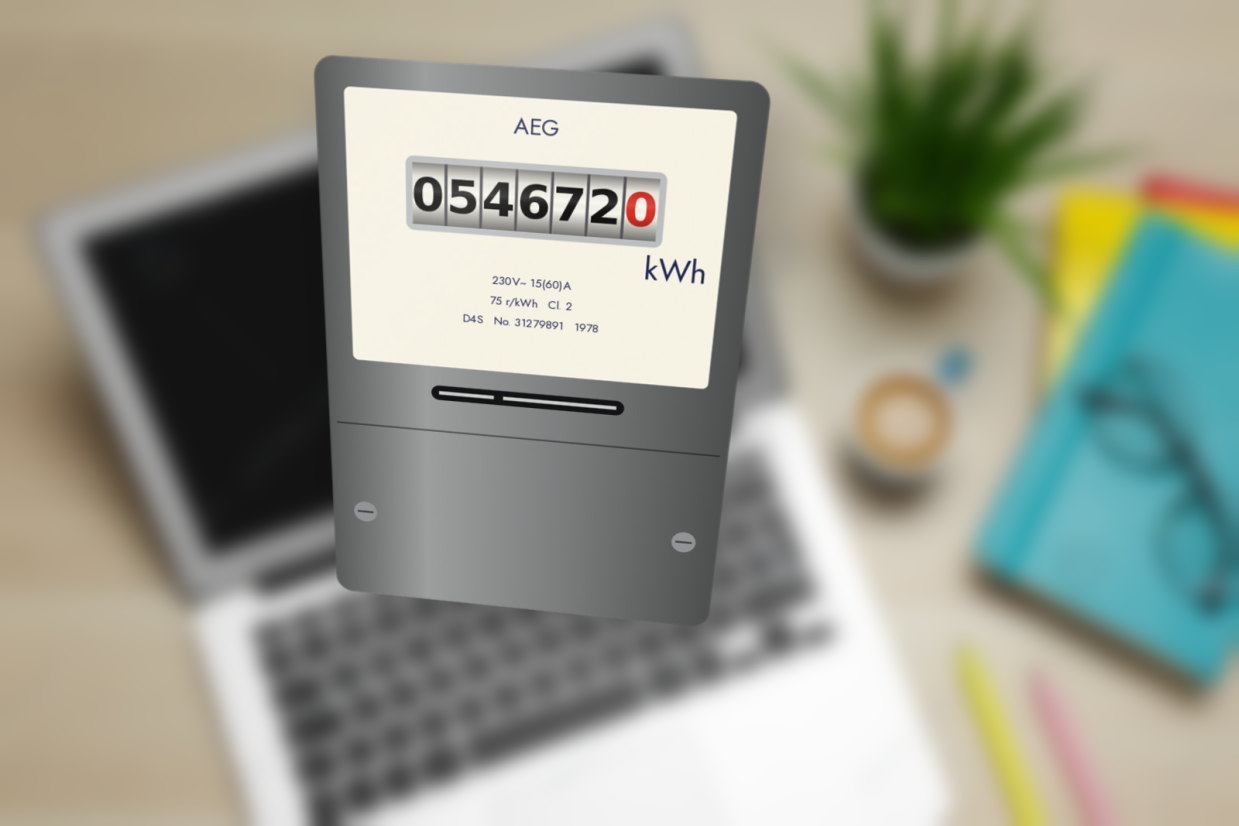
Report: 54672.0 kWh
